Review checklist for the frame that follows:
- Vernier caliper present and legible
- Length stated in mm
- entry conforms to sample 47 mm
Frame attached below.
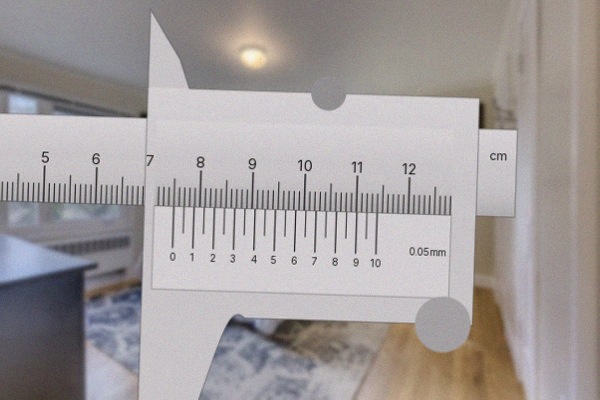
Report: 75.0 mm
